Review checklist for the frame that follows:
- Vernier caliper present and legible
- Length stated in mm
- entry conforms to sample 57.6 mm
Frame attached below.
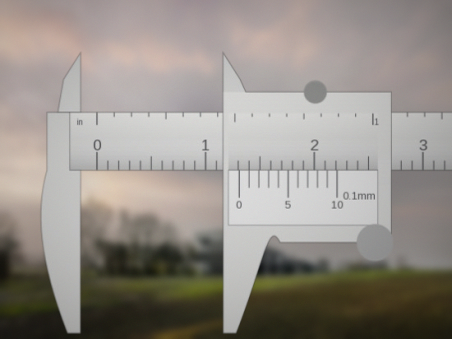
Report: 13.1 mm
